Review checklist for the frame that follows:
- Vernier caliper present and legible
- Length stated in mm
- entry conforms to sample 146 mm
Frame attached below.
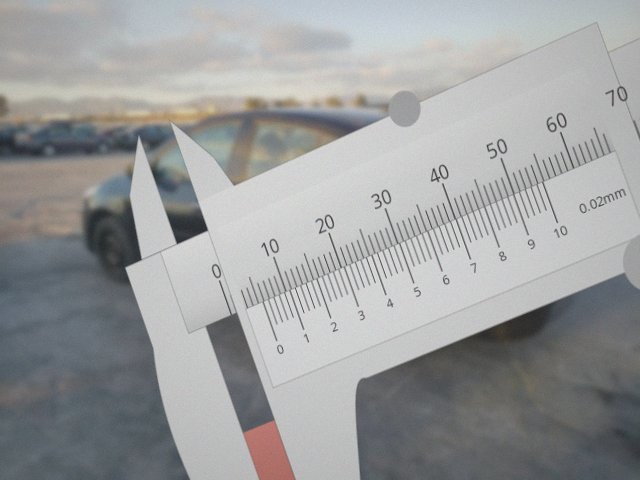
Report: 5.8 mm
